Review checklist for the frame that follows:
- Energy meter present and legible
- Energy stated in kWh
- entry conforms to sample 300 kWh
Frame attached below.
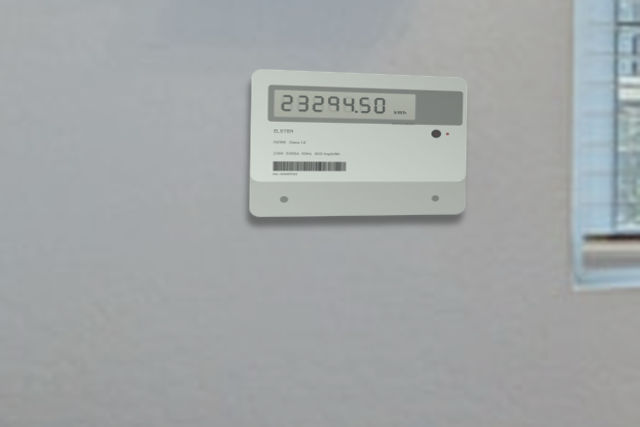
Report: 23294.50 kWh
